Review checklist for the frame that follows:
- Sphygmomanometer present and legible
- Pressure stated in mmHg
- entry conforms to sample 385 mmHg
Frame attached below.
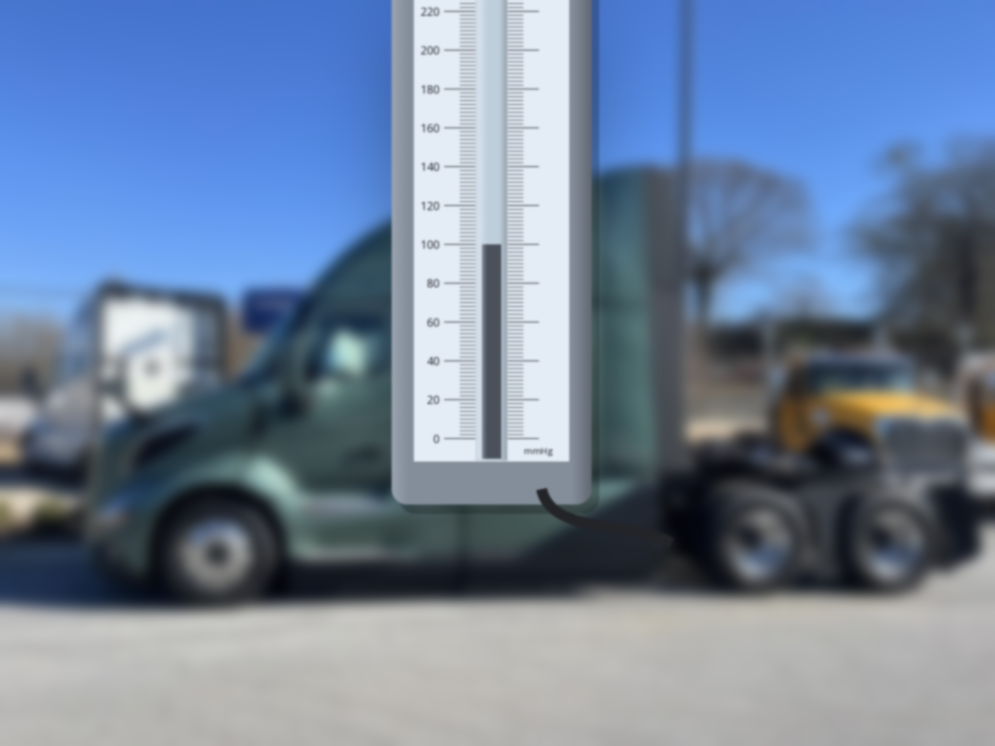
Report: 100 mmHg
